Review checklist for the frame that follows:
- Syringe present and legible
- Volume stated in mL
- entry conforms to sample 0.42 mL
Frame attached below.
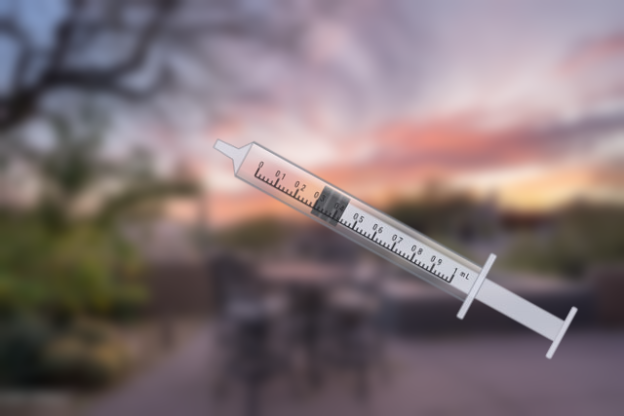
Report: 0.3 mL
